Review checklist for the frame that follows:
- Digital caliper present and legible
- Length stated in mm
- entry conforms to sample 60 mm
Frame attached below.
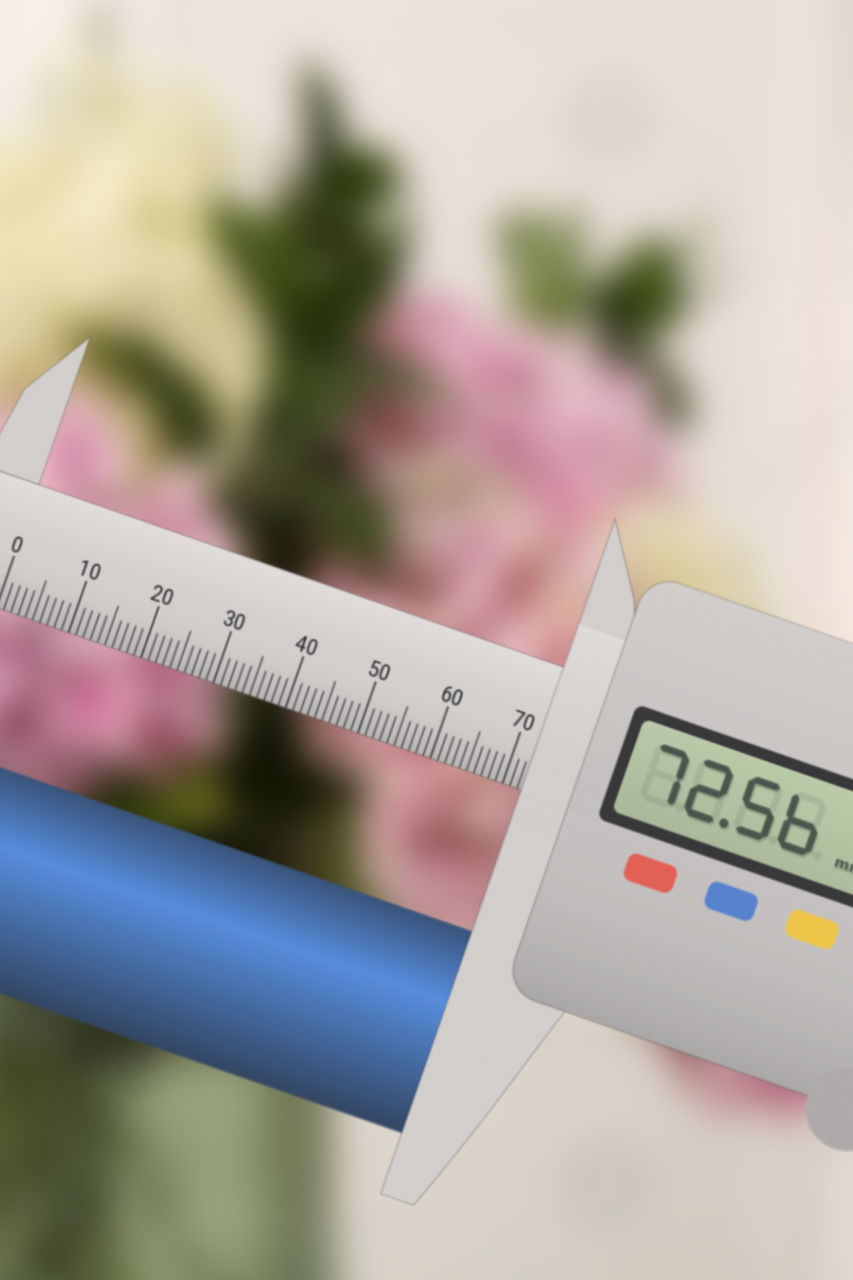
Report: 72.56 mm
